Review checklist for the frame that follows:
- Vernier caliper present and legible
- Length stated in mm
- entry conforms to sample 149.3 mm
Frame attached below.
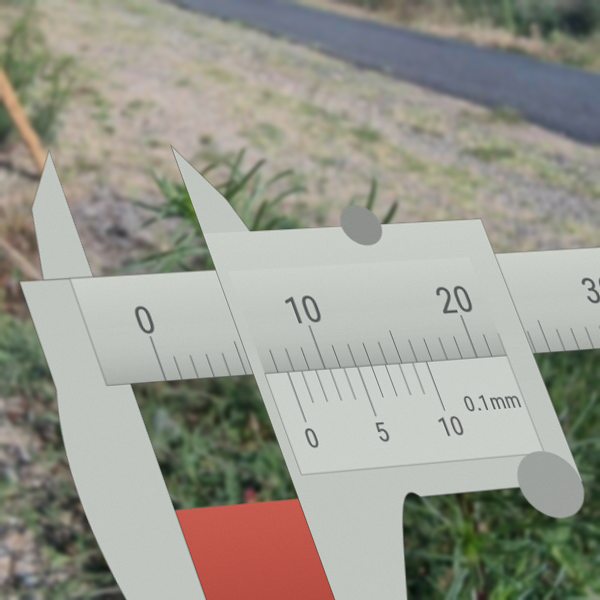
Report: 7.6 mm
